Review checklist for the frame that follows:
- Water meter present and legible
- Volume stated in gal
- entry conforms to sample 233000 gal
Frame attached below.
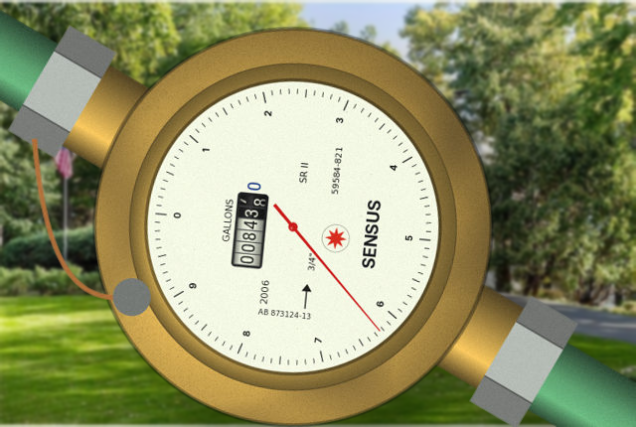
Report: 84376.2 gal
